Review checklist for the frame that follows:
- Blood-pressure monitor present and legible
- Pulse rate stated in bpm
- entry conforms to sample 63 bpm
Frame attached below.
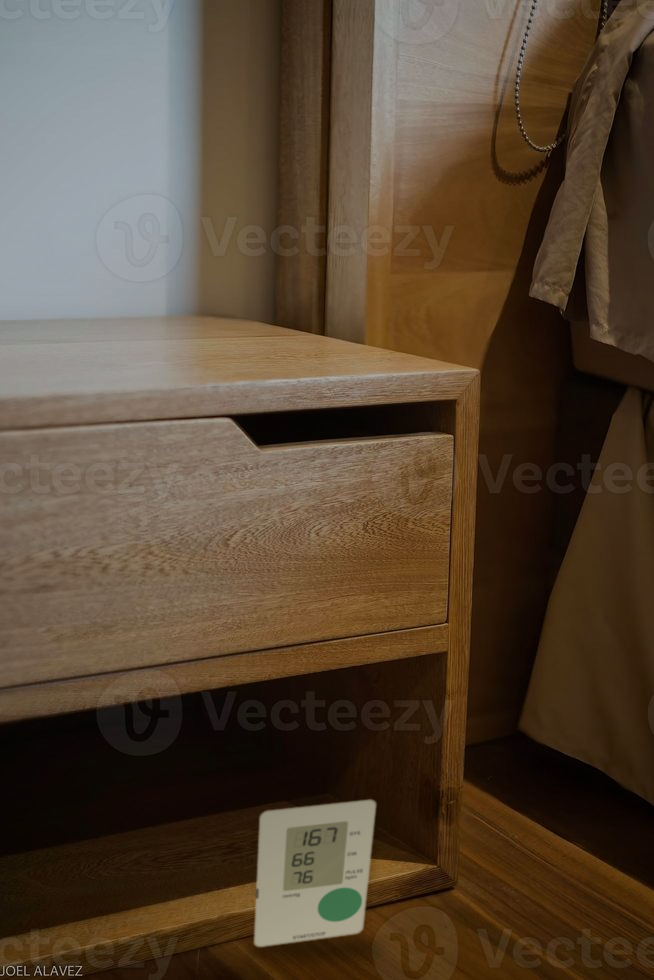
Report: 76 bpm
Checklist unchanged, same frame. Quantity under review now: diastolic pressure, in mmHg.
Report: 66 mmHg
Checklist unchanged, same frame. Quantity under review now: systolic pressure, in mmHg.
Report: 167 mmHg
